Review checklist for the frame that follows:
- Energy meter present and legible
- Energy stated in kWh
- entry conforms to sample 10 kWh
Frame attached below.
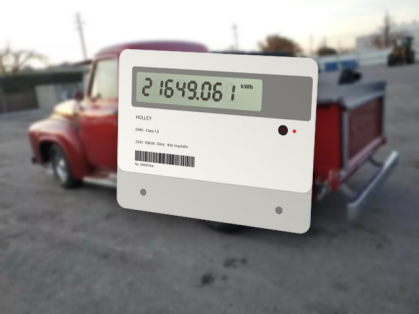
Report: 21649.061 kWh
